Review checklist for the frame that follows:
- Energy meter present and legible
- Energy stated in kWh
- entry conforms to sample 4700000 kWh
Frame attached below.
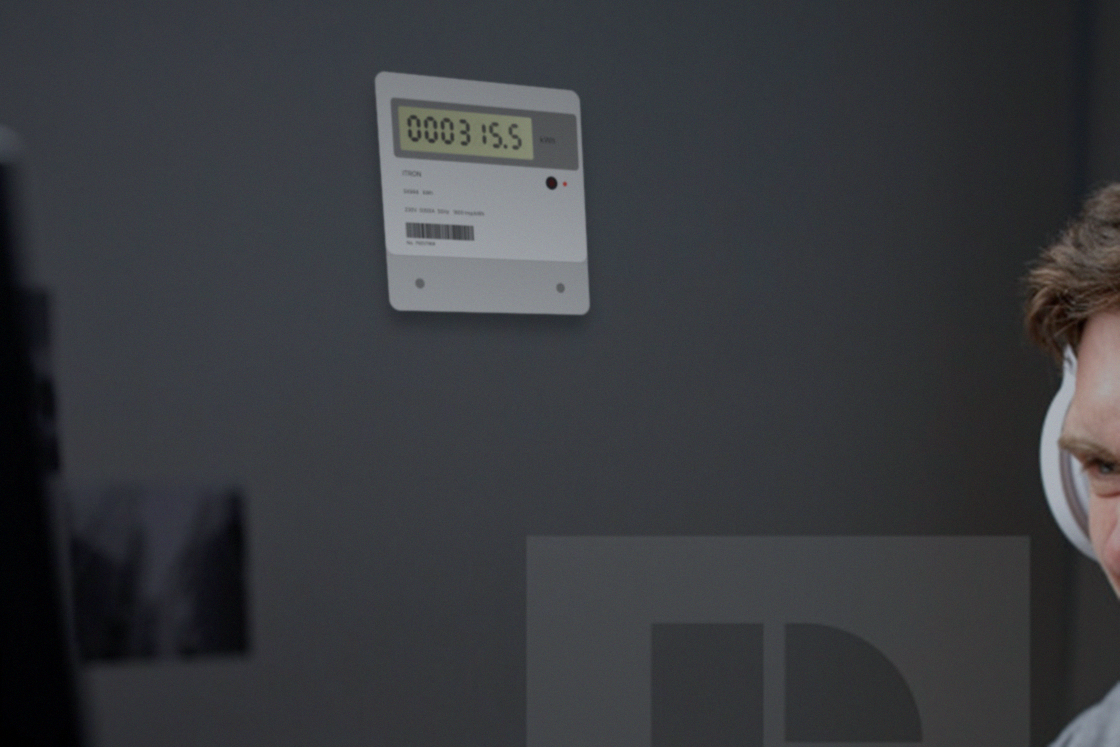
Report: 315.5 kWh
